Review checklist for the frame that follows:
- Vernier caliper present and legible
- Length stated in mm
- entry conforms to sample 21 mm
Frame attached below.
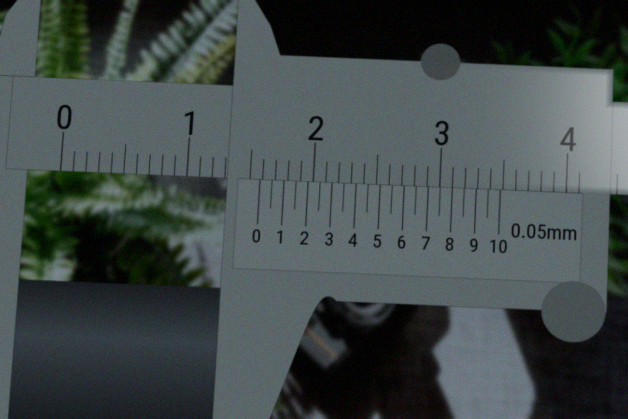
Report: 15.8 mm
